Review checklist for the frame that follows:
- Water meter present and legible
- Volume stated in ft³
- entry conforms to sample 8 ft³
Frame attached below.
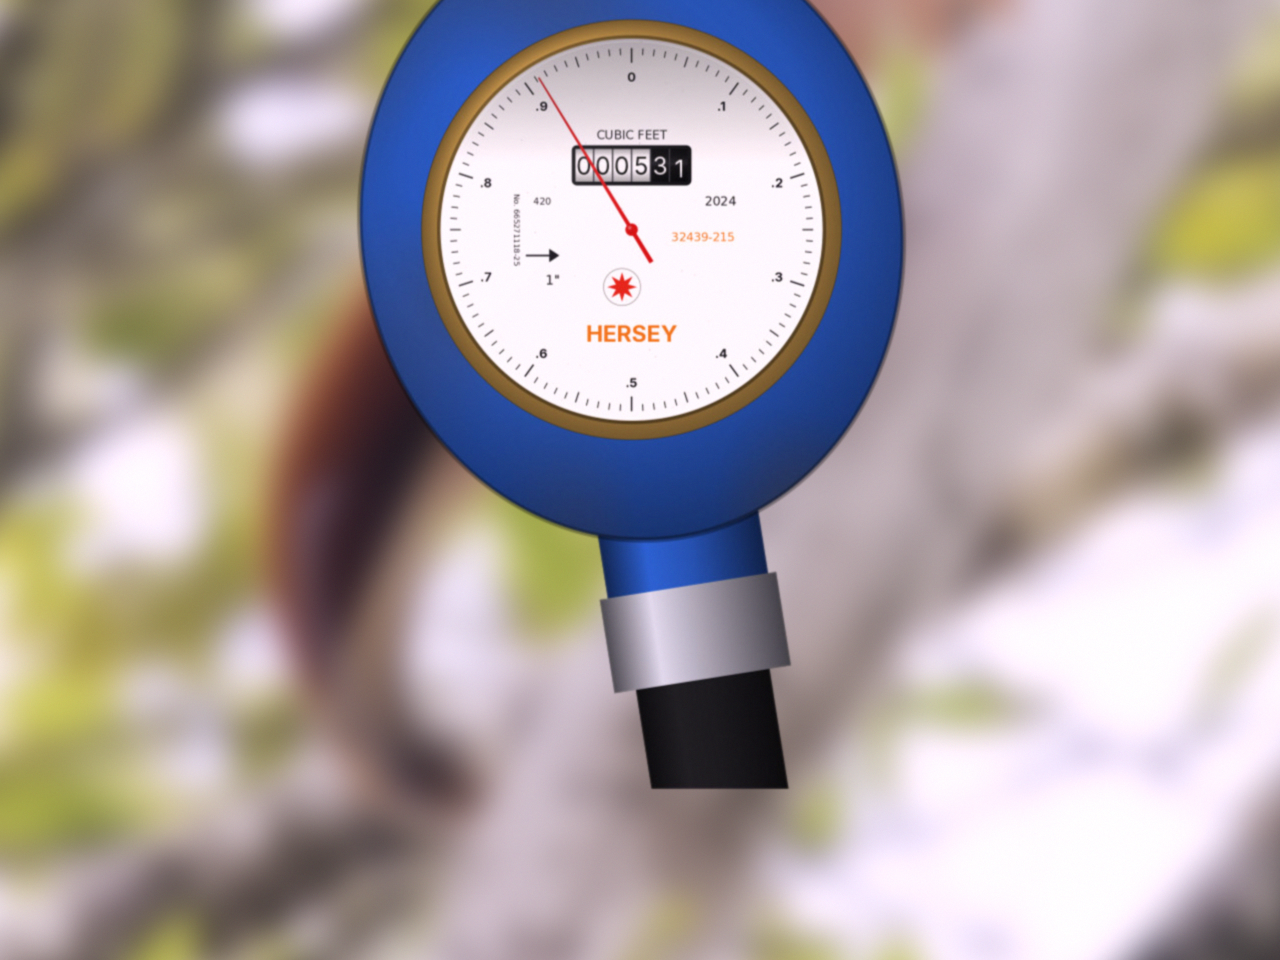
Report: 530.91 ft³
